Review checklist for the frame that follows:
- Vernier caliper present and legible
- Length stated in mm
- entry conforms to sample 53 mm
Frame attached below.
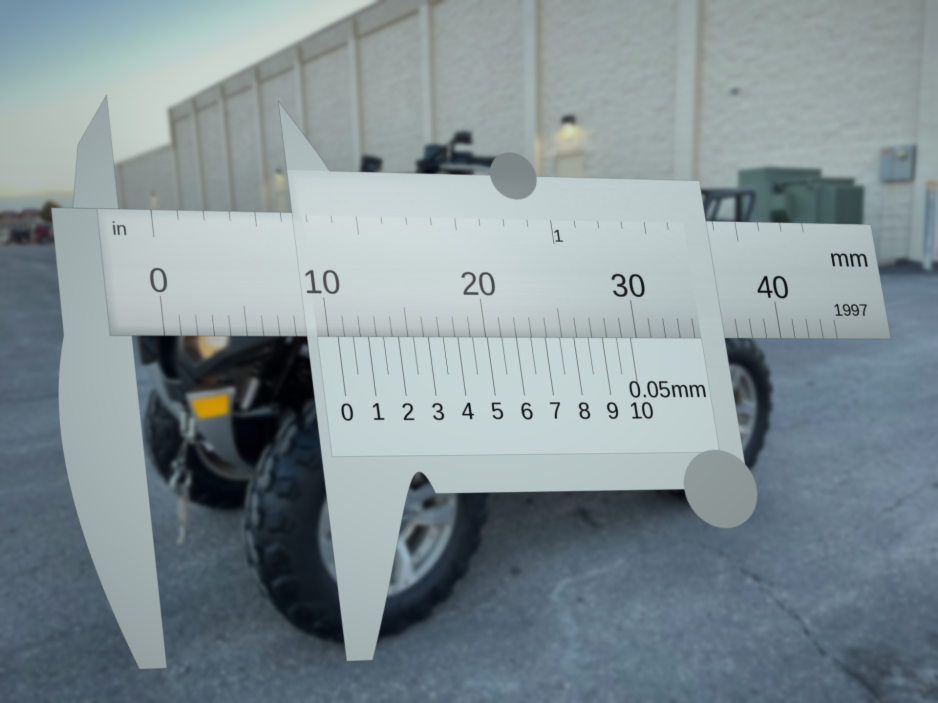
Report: 10.6 mm
